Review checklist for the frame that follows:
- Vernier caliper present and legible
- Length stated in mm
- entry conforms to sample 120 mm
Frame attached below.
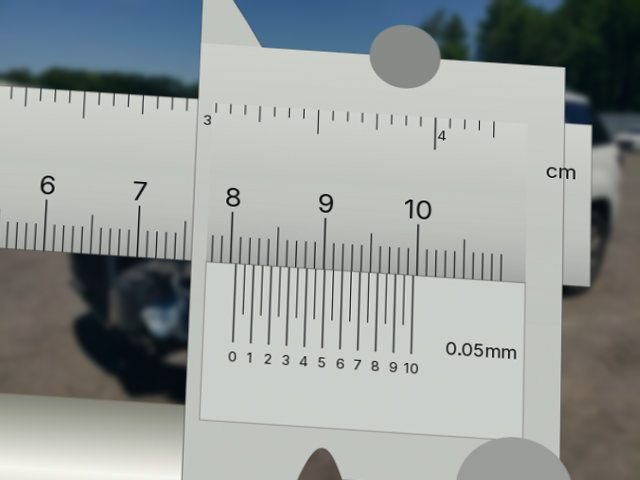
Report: 80.6 mm
